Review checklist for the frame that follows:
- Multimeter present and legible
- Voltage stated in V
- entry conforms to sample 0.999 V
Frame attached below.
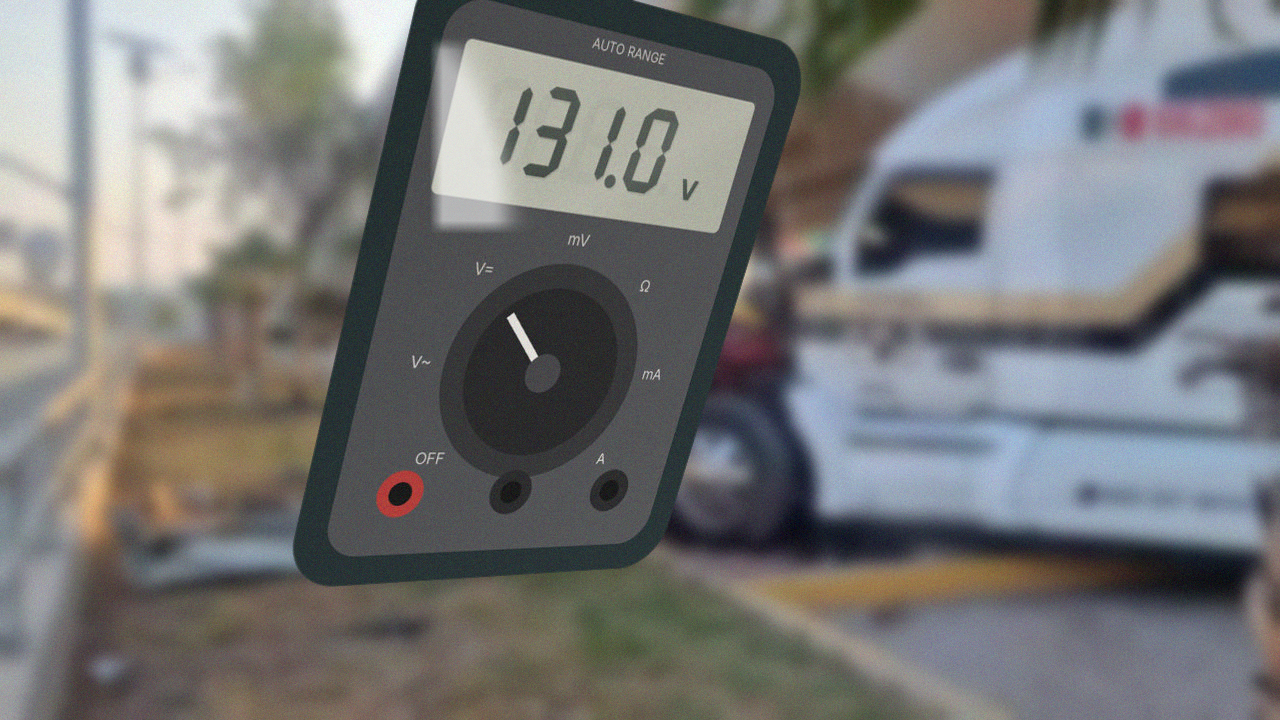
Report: 131.0 V
